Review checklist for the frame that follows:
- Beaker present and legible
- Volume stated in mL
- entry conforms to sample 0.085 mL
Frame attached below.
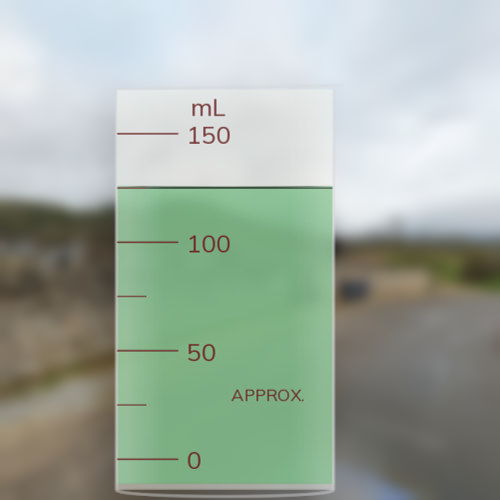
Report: 125 mL
